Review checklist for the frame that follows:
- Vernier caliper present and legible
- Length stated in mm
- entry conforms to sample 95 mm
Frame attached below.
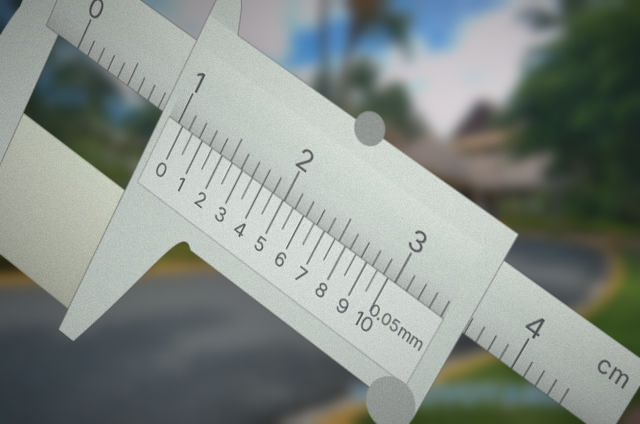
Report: 10.4 mm
